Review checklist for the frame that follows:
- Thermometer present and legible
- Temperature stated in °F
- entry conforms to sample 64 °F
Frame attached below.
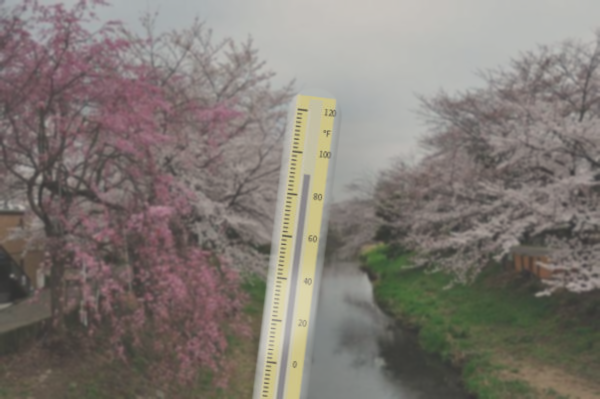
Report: 90 °F
